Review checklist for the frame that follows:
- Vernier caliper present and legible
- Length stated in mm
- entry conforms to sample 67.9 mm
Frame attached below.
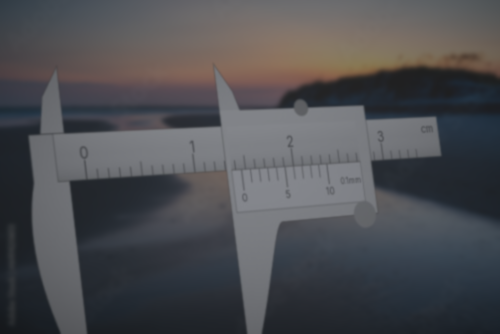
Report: 14.6 mm
